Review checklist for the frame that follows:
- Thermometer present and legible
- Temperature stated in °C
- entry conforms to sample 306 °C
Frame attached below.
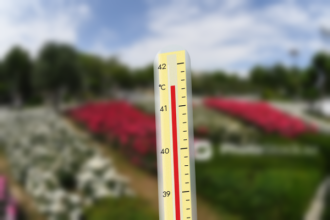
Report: 41.5 °C
